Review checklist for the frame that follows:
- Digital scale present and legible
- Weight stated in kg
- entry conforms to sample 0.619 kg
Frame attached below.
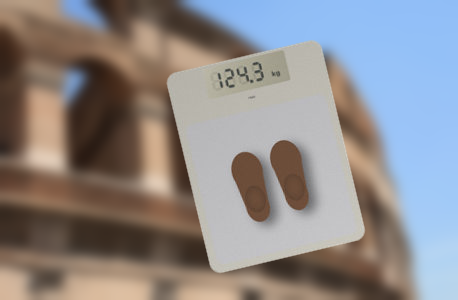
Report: 124.3 kg
